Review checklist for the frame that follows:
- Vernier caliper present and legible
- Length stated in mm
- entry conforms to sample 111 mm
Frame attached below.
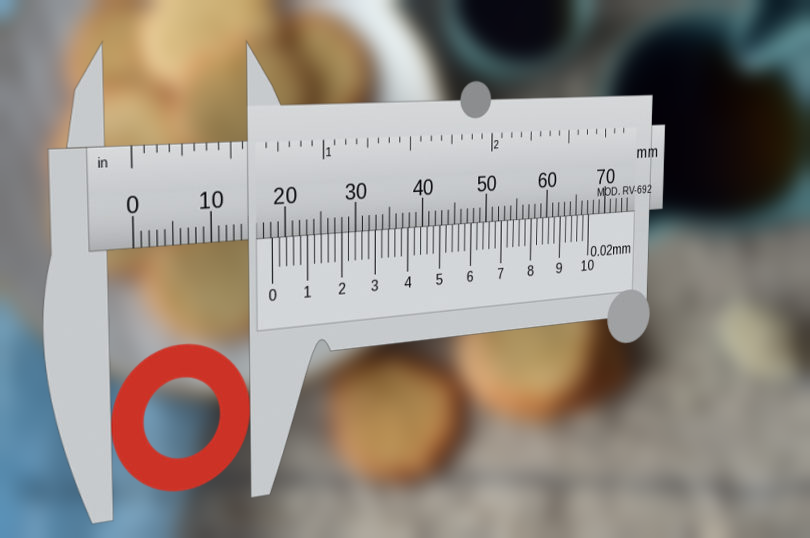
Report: 18.2 mm
